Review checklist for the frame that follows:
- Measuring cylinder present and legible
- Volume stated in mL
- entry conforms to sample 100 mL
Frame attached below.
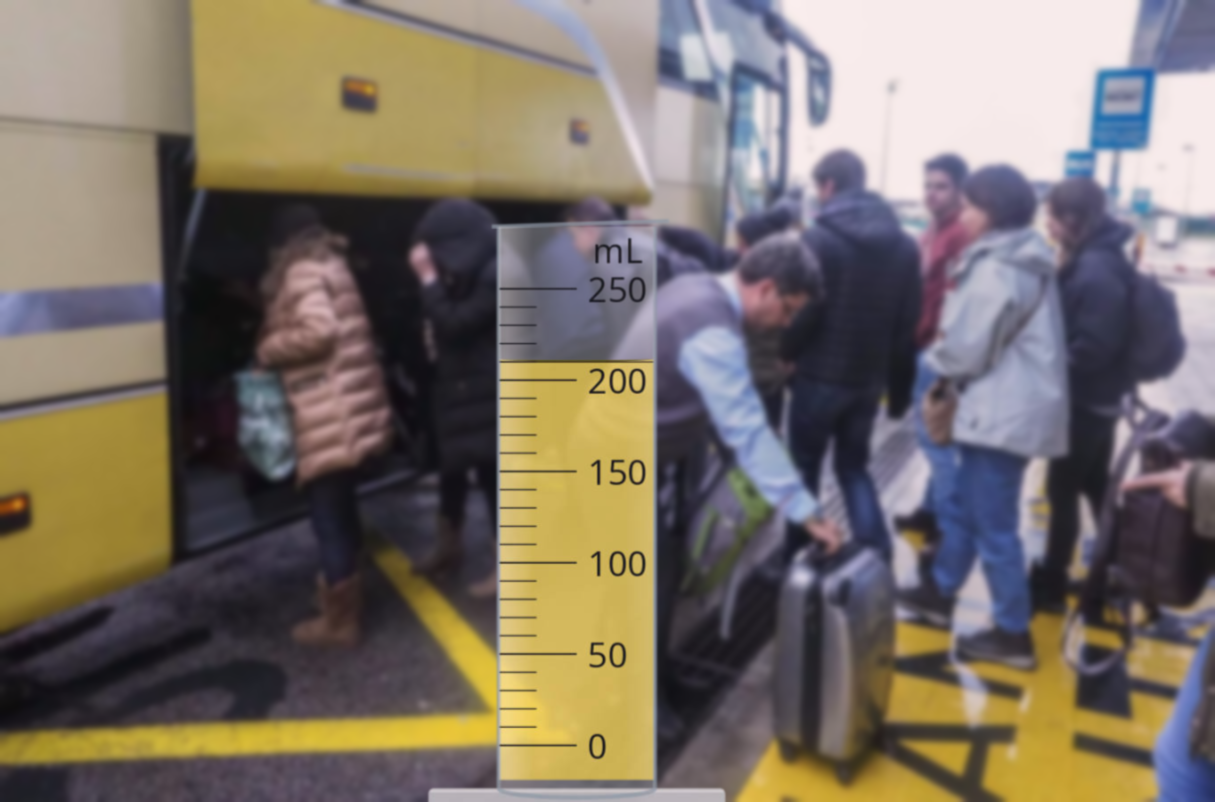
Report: 210 mL
